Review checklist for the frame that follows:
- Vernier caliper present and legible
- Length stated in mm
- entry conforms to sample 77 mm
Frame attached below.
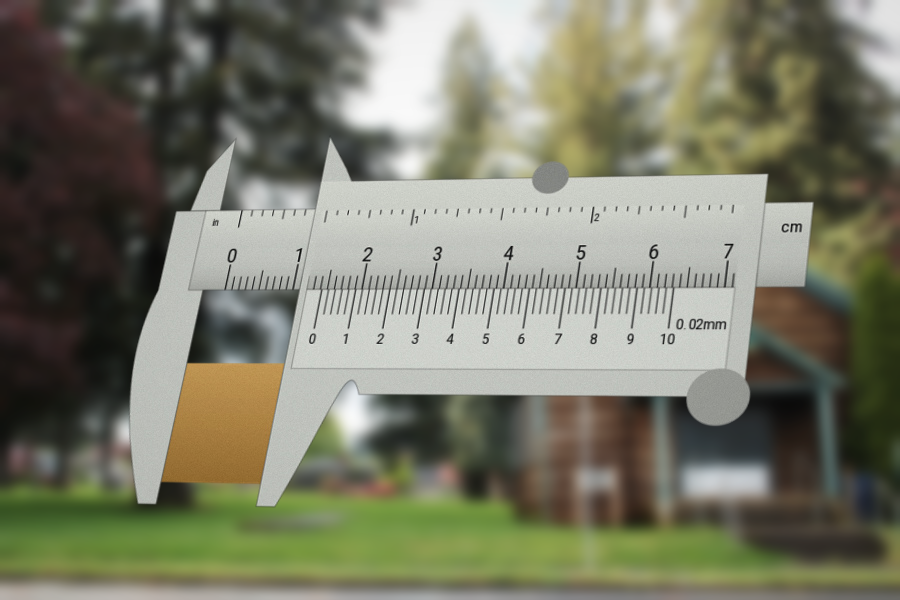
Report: 14.2 mm
